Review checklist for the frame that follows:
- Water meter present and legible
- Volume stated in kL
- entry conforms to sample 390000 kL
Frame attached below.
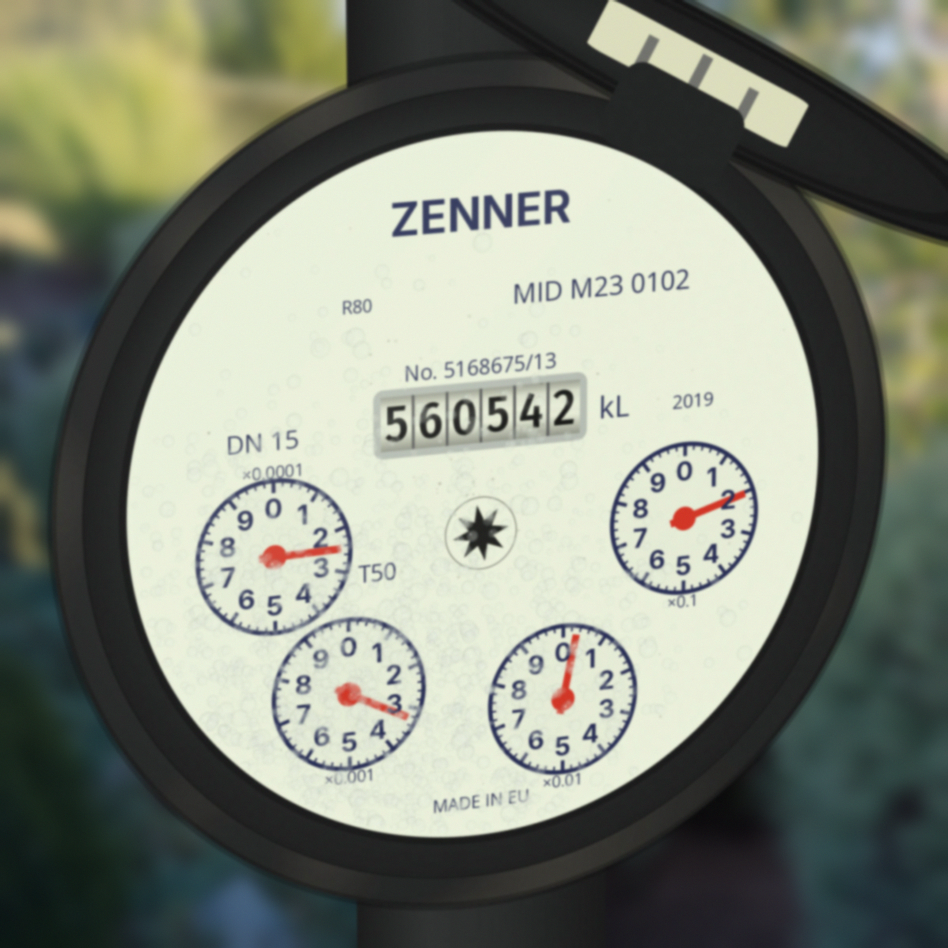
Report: 560542.2032 kL
